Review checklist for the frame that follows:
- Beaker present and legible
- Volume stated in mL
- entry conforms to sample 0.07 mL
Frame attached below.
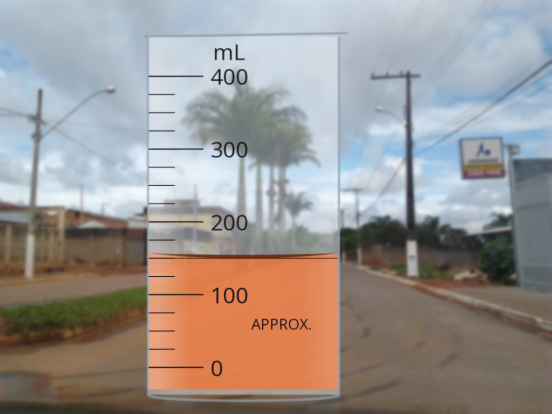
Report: 150 mL
